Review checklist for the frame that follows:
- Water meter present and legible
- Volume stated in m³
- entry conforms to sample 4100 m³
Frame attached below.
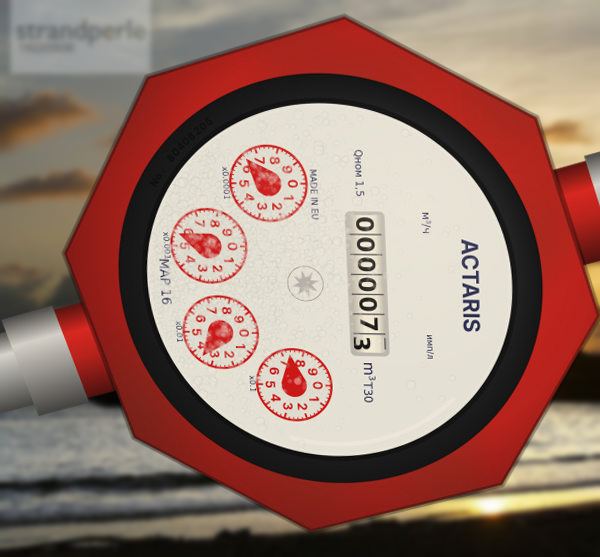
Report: 72.7356 m³
